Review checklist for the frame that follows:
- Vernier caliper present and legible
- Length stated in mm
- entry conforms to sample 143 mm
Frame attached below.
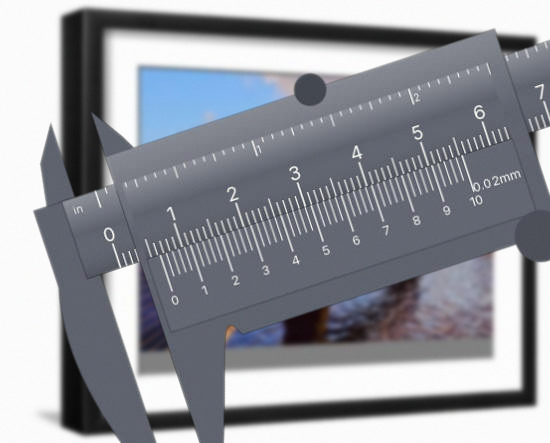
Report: 6.4 mm
